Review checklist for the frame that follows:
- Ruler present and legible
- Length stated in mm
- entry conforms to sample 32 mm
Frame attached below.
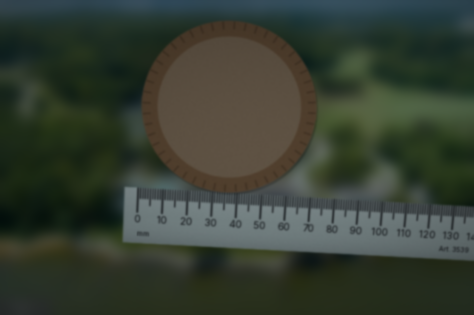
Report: 70 mm
